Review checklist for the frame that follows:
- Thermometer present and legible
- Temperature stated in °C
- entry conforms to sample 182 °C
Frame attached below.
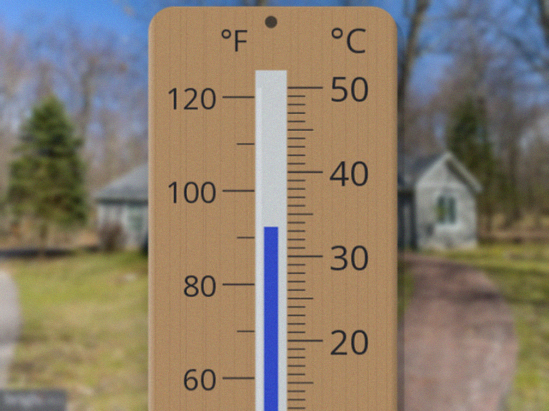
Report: 33.5 °C
